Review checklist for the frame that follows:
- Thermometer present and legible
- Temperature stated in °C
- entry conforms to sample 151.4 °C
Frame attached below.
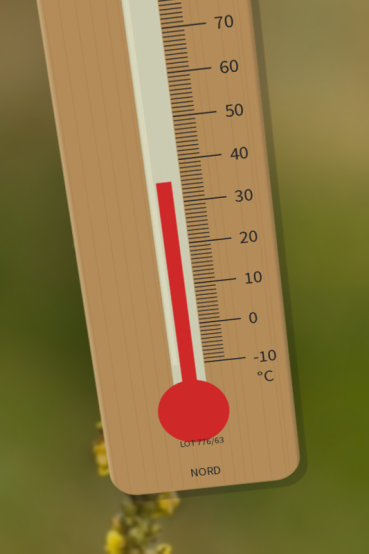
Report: 35 °C
